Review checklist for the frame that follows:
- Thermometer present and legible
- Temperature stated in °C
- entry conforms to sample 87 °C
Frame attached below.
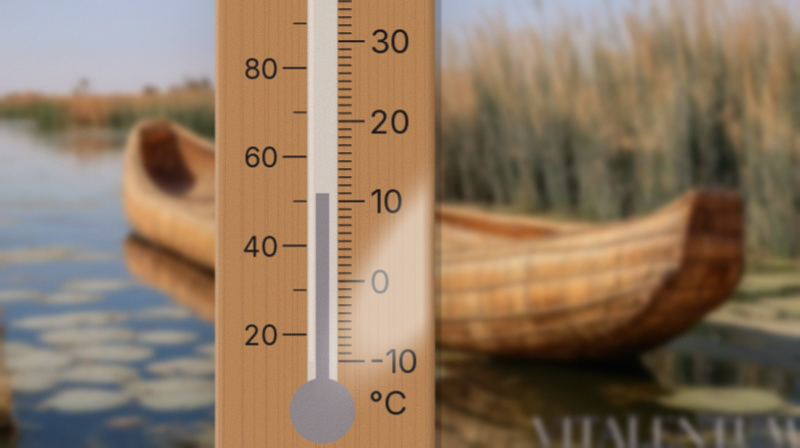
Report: 11 °C
